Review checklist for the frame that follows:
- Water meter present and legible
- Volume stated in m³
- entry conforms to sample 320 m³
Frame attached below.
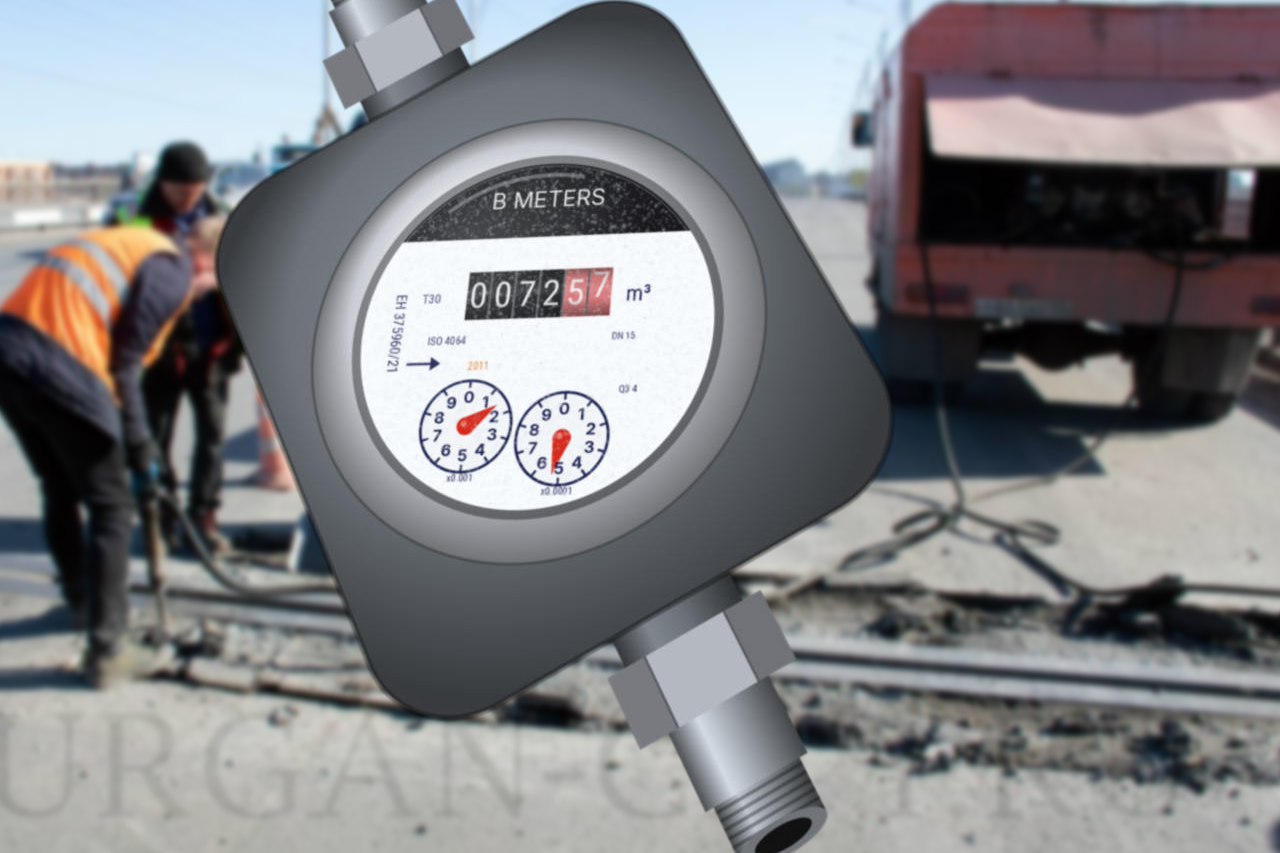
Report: 72.5715 m³
